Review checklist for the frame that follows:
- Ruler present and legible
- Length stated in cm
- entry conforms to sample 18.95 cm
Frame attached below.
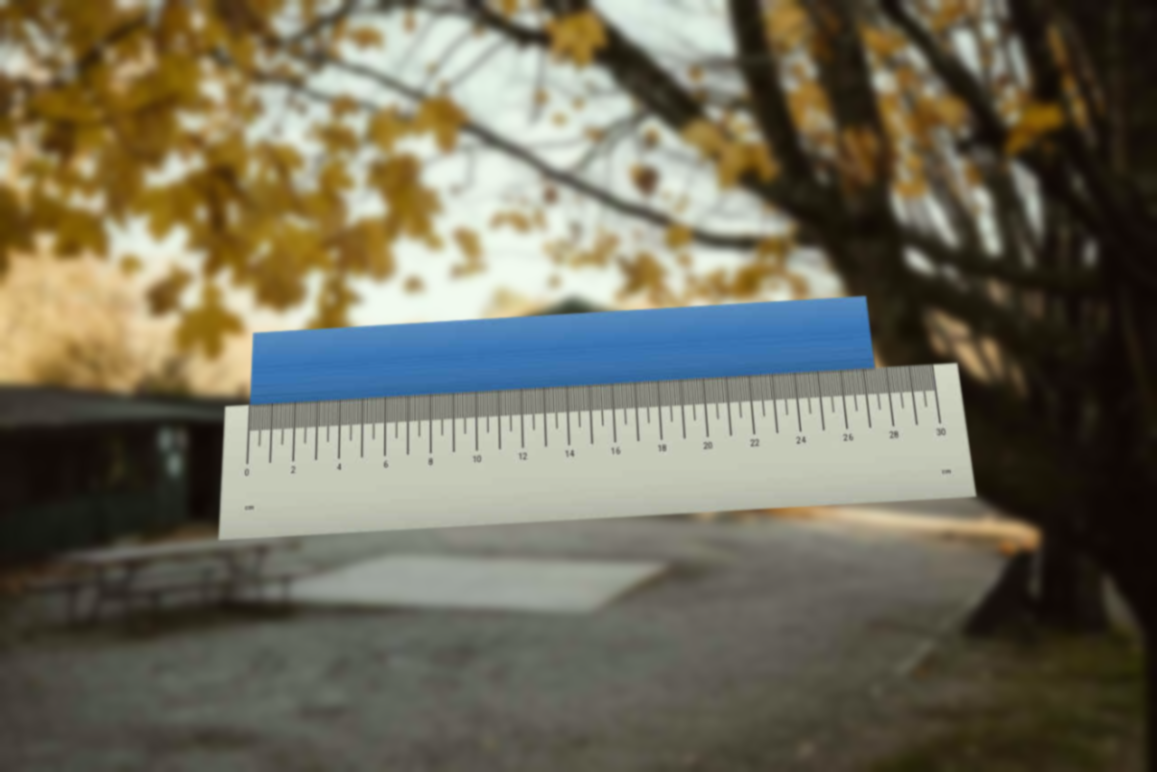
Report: 27.5 cm
